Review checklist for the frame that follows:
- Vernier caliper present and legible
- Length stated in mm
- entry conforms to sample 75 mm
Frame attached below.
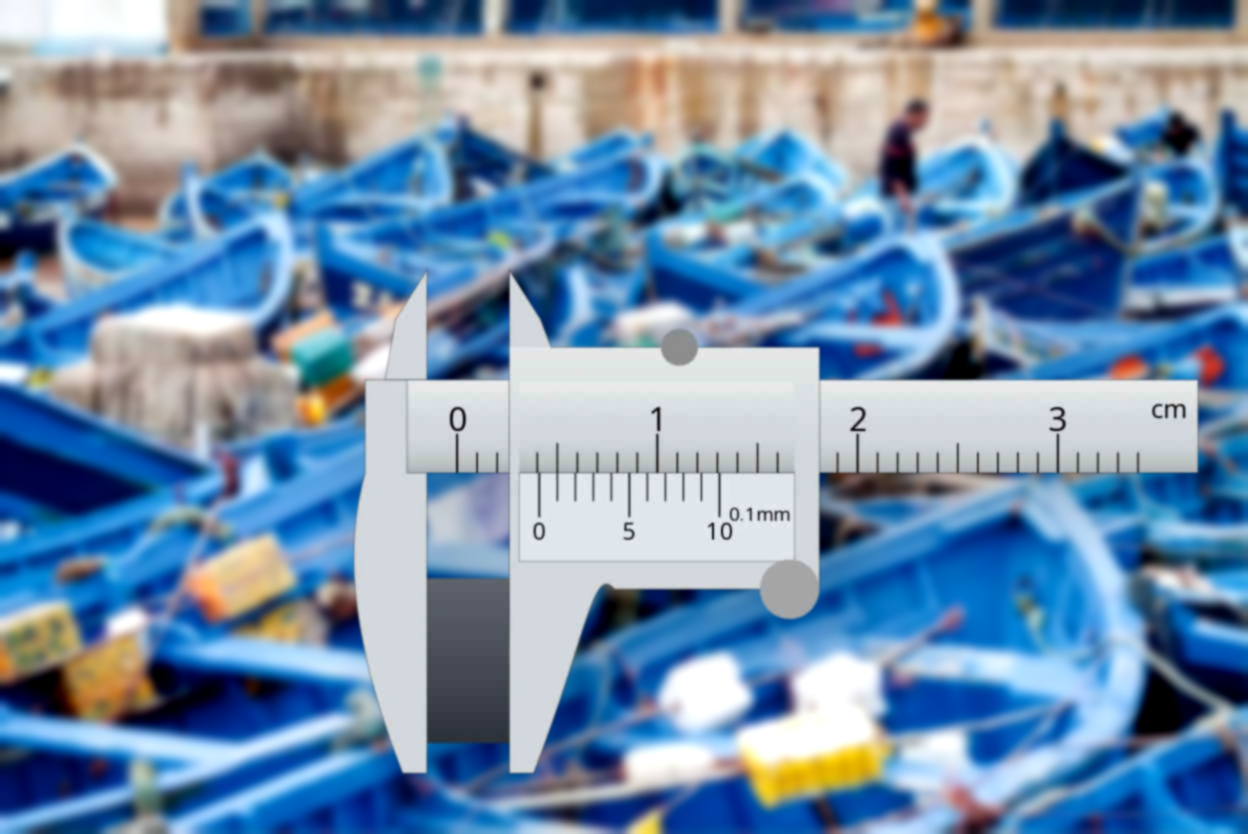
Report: 4.1 mm
